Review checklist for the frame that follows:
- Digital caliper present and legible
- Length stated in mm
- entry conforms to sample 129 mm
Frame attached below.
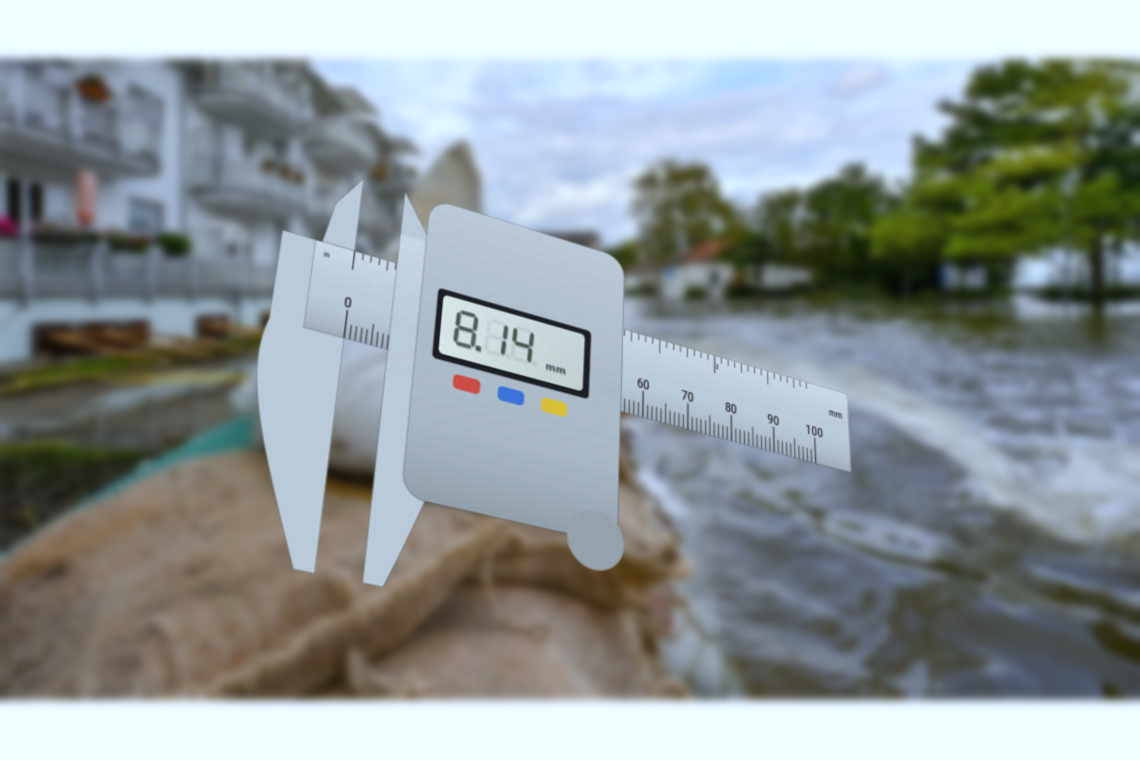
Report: 8.14 mm
